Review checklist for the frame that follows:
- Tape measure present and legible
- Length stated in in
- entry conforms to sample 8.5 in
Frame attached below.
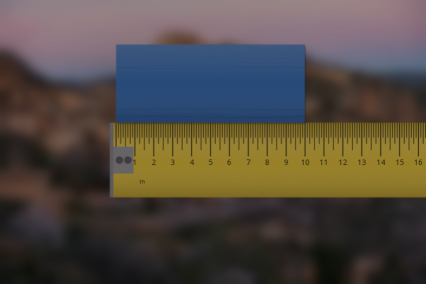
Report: 10 in
